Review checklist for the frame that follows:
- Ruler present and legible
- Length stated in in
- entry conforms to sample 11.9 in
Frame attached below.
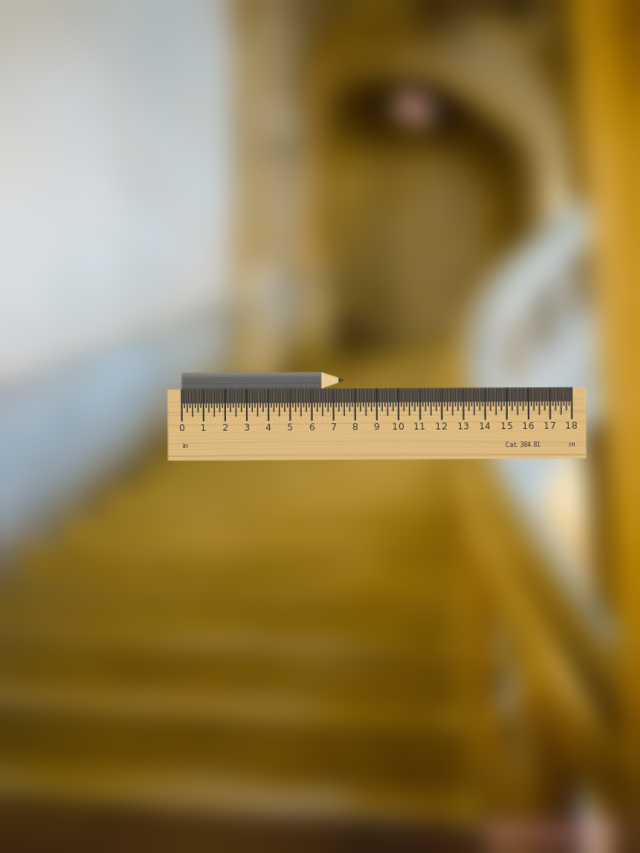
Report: 7.5 in
